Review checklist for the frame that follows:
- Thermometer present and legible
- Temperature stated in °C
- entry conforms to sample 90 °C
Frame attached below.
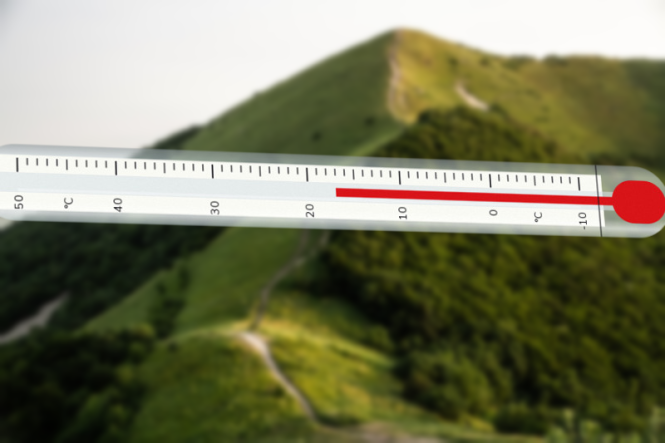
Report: 17 °C
